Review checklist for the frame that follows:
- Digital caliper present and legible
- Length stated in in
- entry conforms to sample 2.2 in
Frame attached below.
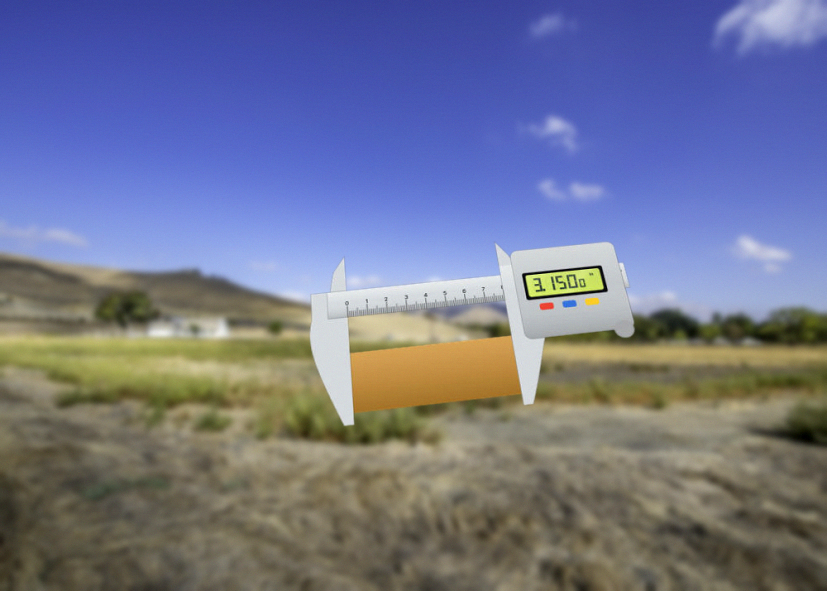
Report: 3.1500 in
